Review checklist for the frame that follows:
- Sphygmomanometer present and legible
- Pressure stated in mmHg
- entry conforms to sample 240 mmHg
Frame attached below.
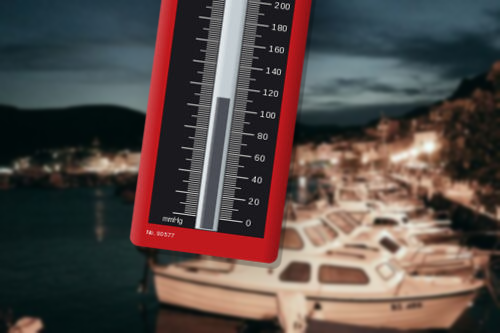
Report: 110 mmHg
